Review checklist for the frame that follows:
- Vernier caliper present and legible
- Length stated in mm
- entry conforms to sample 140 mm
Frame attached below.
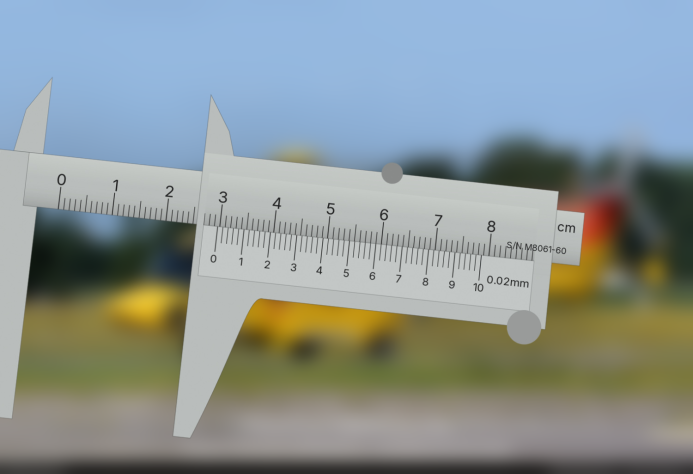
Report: 29.6 mm
